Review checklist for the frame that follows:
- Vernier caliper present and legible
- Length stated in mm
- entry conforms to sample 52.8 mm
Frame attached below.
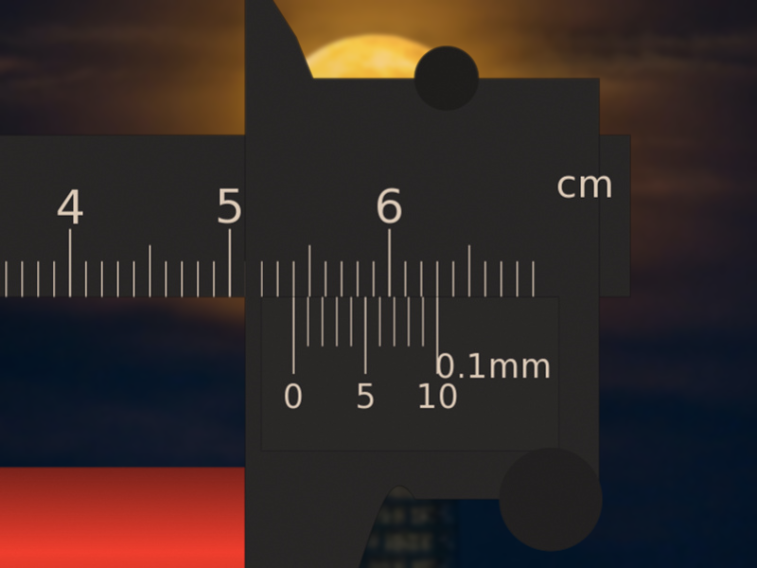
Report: 54.0 mm
